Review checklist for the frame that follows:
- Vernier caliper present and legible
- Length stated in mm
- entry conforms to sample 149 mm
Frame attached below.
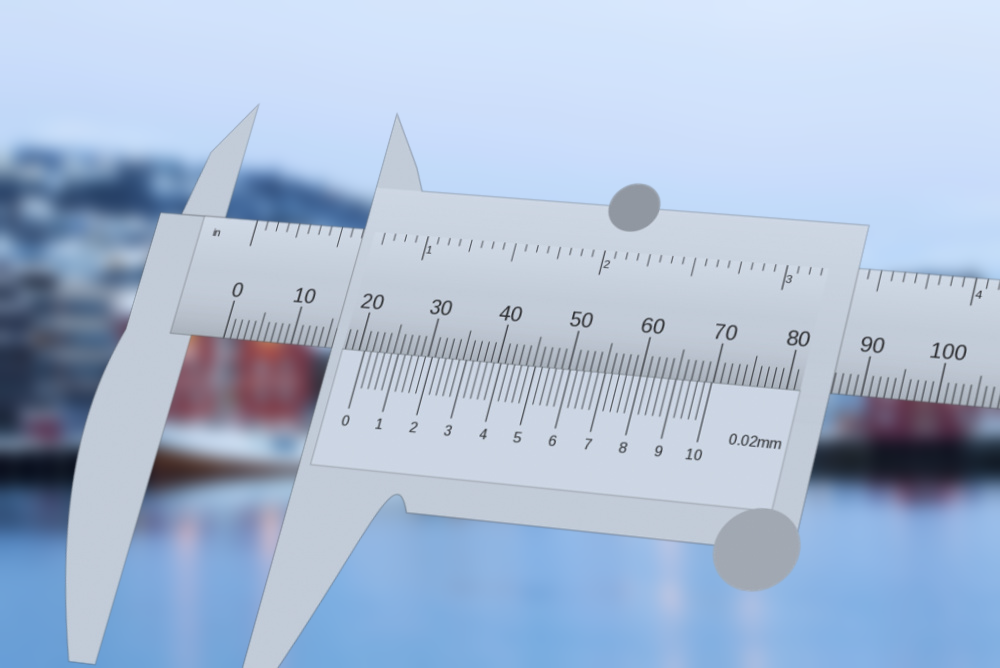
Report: 20.8 mm
